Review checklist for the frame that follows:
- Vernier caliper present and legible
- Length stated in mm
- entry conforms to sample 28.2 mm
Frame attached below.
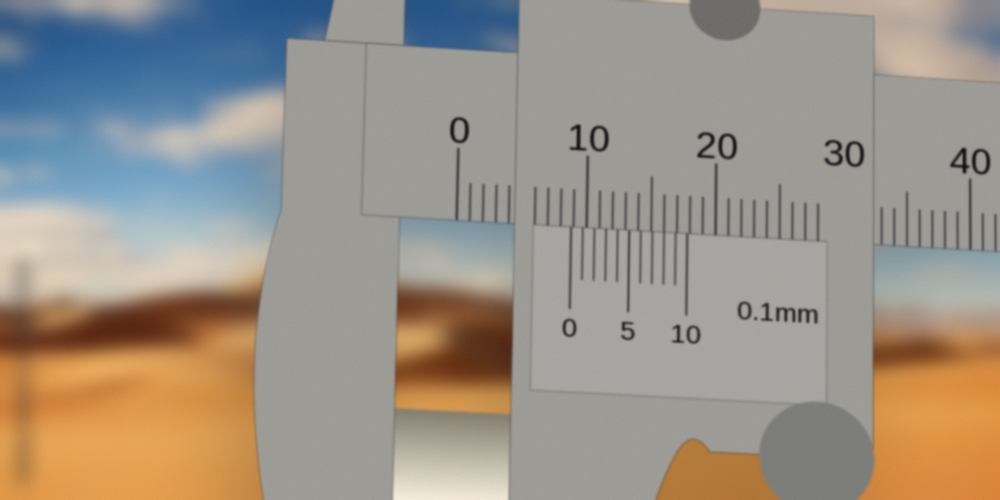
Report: 8.8 mm
